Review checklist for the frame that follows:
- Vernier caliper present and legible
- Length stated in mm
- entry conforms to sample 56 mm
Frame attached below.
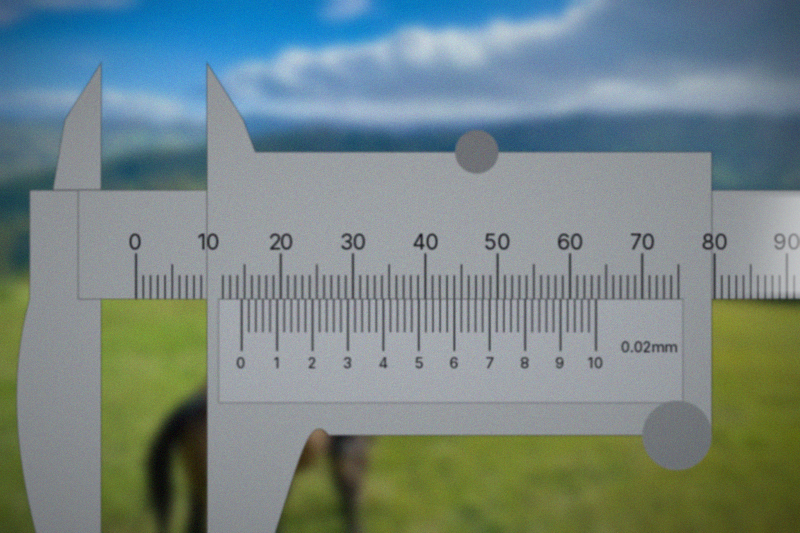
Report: 14.6 mm
